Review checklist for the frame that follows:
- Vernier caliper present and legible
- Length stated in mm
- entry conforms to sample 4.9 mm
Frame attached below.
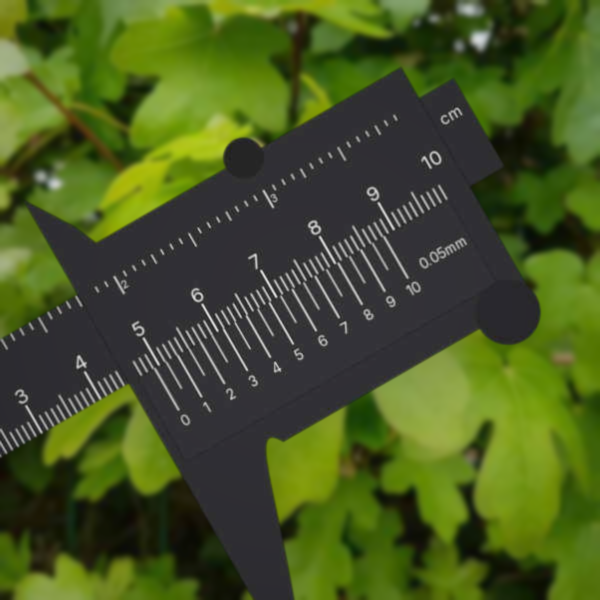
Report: 49.2 mm
